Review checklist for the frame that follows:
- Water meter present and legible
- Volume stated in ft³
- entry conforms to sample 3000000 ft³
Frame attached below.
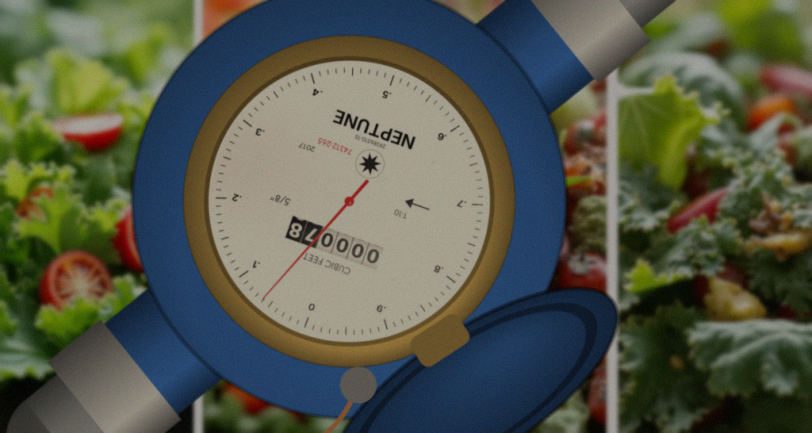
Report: 78.06 ft³
